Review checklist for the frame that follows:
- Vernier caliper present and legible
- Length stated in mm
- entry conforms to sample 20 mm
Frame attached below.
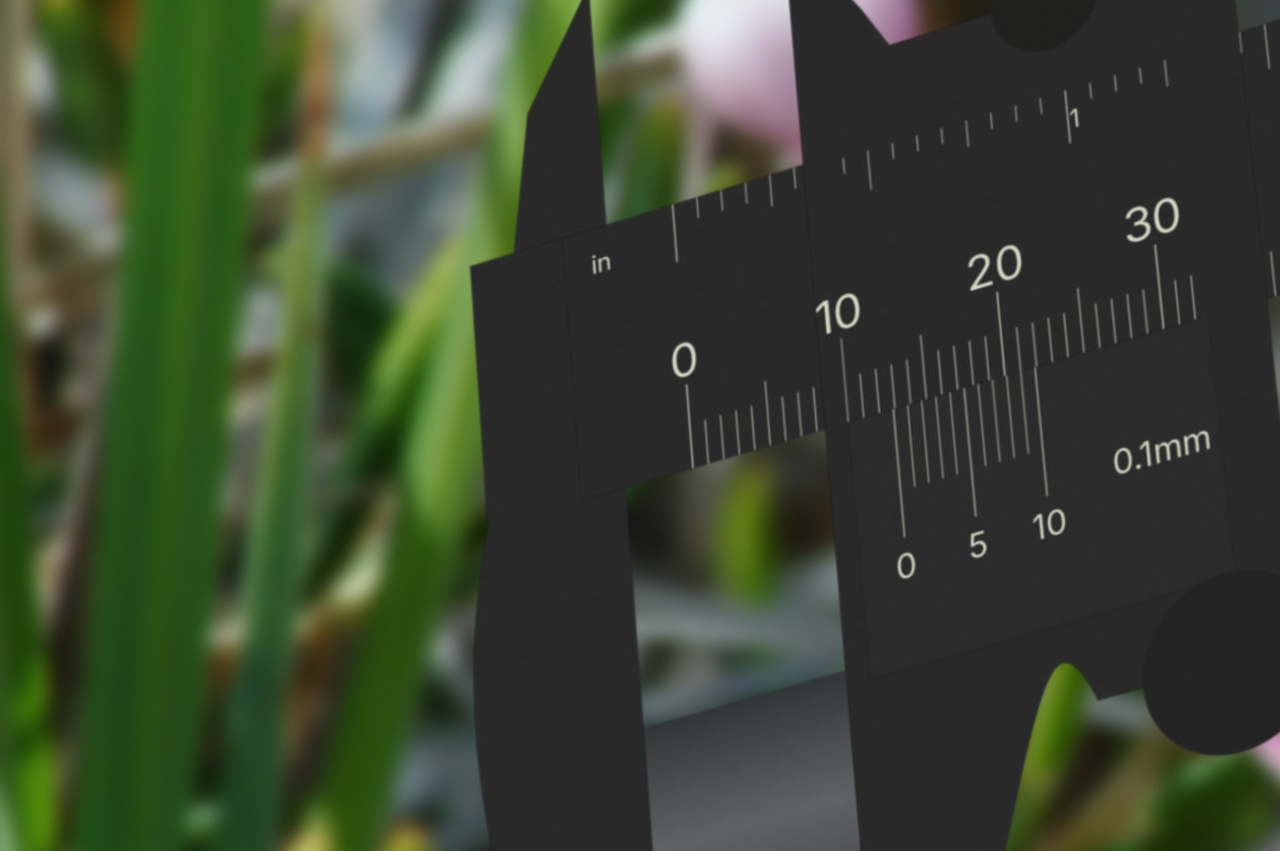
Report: 12.9 mm
